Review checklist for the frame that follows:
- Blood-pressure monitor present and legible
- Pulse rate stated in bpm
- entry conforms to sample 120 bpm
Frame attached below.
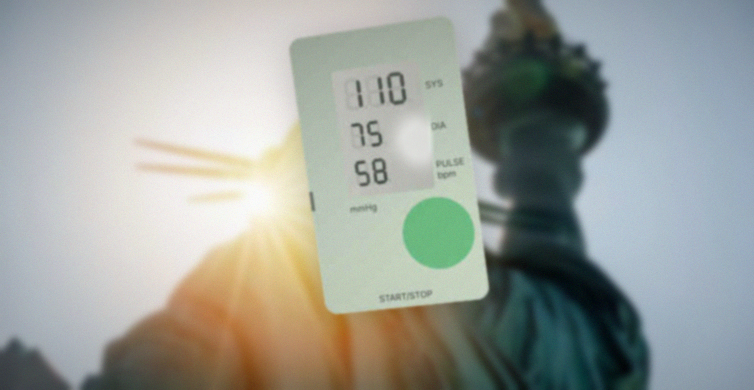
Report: 58 bpm
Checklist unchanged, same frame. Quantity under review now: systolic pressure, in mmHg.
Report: 110 mmHg
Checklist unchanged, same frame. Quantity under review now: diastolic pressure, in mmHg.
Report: 75 mmHg
